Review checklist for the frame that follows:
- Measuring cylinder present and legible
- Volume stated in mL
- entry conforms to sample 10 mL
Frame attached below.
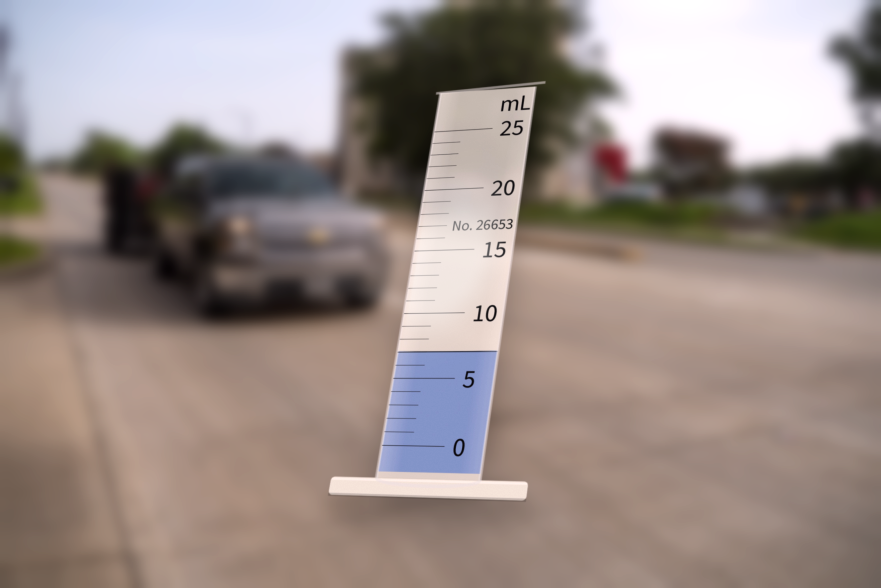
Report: 7 mL
